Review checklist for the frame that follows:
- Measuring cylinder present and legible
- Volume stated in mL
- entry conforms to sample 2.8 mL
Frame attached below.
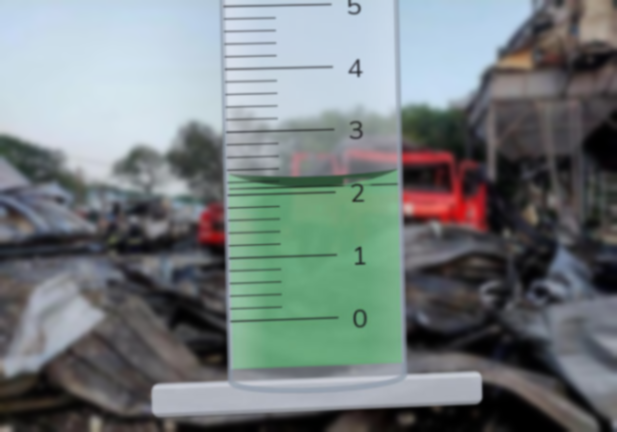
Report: 2.1 mL
